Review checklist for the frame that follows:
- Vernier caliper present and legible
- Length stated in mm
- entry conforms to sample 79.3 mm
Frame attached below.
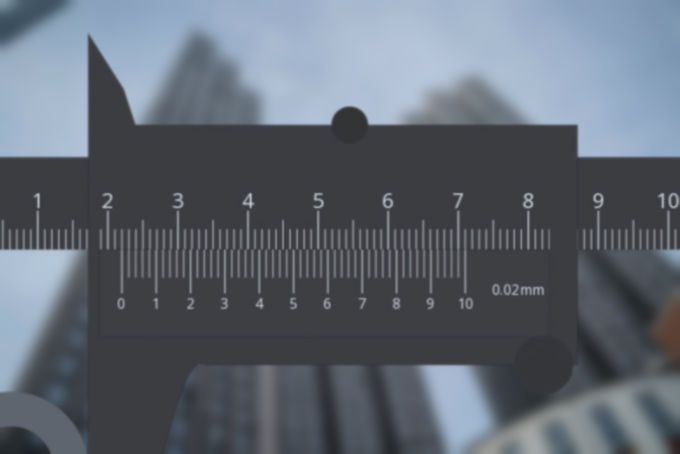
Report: 22.0 mm
